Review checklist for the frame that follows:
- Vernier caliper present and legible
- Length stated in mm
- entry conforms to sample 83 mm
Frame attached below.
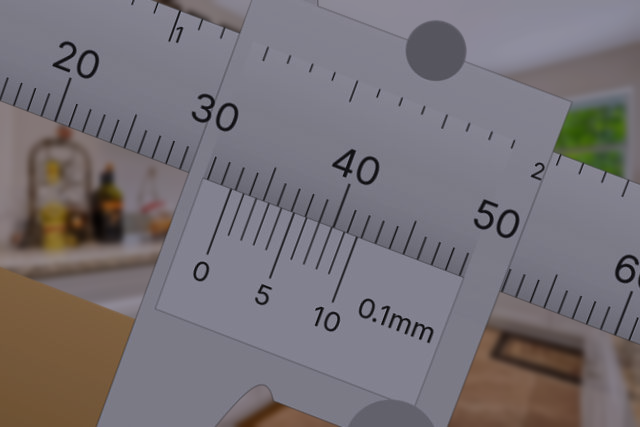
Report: 32.7 mm
